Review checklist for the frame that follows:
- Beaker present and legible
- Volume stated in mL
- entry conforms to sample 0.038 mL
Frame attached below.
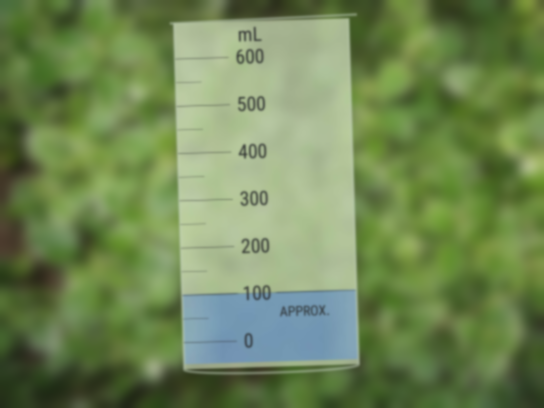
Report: 100 mL
